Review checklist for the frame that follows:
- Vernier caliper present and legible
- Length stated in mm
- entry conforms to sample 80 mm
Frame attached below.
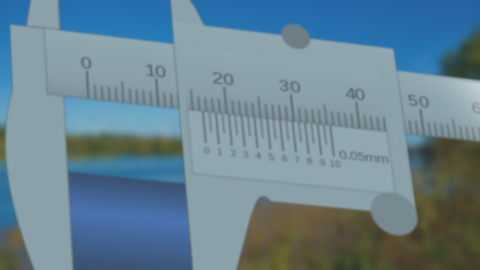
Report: 16.5 mm
